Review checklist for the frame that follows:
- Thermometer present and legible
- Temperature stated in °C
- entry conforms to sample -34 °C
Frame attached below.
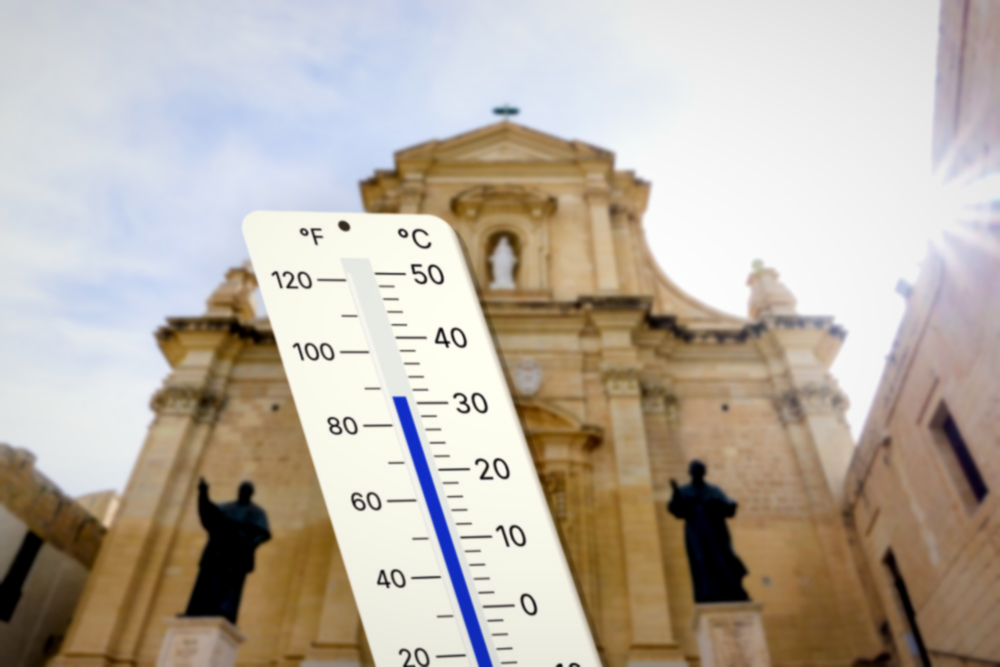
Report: 31 °C
